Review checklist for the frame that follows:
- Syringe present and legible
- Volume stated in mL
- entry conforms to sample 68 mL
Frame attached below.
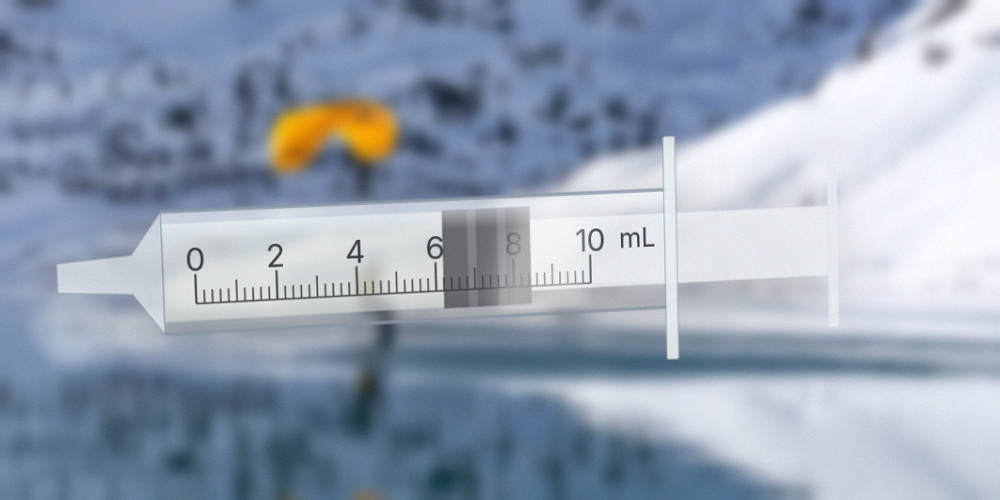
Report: 6.2 mL
